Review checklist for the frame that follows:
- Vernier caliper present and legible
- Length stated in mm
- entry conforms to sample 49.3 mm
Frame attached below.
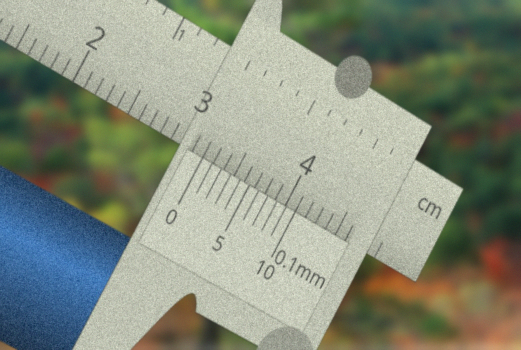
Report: 32.0 mm
